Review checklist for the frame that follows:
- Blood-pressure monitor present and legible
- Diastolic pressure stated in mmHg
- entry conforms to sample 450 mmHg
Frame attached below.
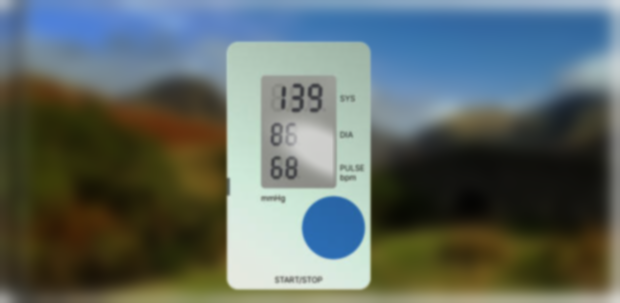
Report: 86 mmHg
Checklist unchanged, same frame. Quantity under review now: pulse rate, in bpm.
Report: 68 bpm
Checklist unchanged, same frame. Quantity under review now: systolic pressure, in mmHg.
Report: 139 mmHg
